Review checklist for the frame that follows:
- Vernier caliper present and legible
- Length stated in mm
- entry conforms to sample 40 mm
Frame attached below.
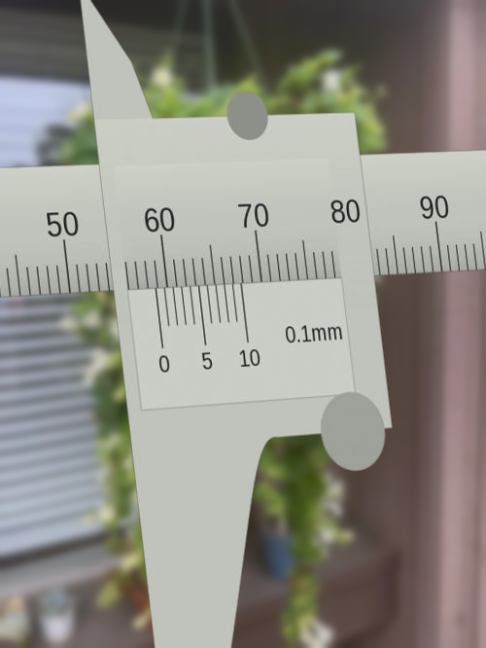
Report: 58.8 mm
